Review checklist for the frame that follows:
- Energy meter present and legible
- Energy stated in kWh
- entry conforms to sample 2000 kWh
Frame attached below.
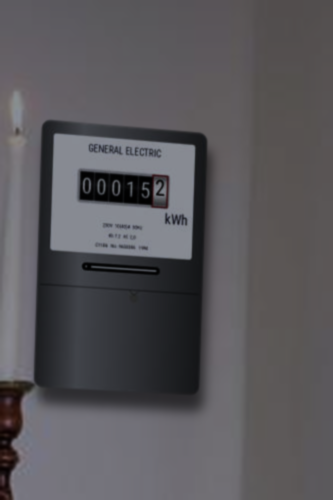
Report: 15.2 kWh
